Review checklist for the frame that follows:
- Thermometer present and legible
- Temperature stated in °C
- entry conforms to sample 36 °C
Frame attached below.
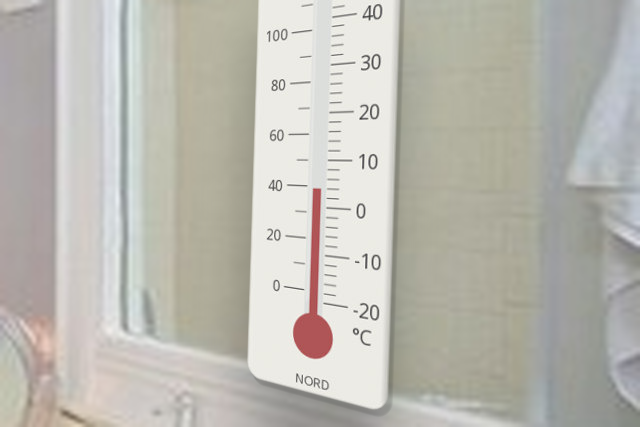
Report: 4 °C
